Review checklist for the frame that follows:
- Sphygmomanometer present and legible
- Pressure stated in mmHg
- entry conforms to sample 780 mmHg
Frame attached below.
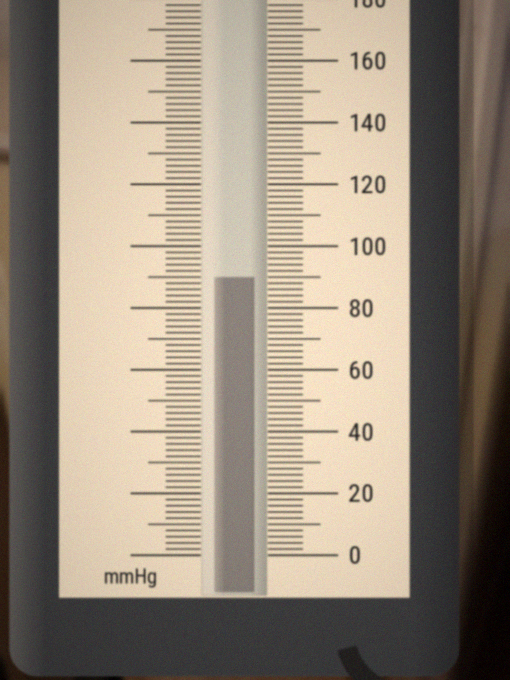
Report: 90 mmHg
